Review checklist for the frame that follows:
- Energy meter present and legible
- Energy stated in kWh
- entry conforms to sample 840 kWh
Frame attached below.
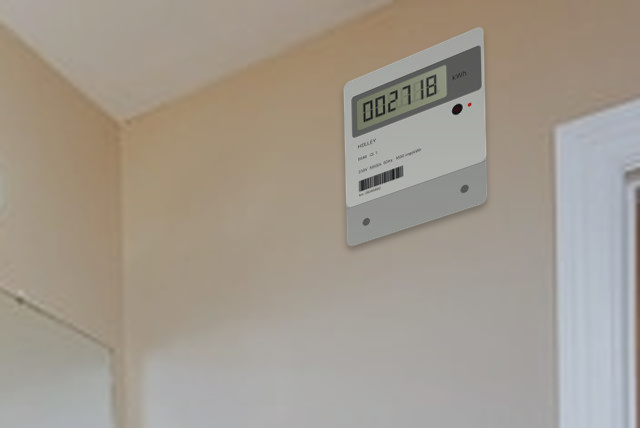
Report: 2718 kWh
